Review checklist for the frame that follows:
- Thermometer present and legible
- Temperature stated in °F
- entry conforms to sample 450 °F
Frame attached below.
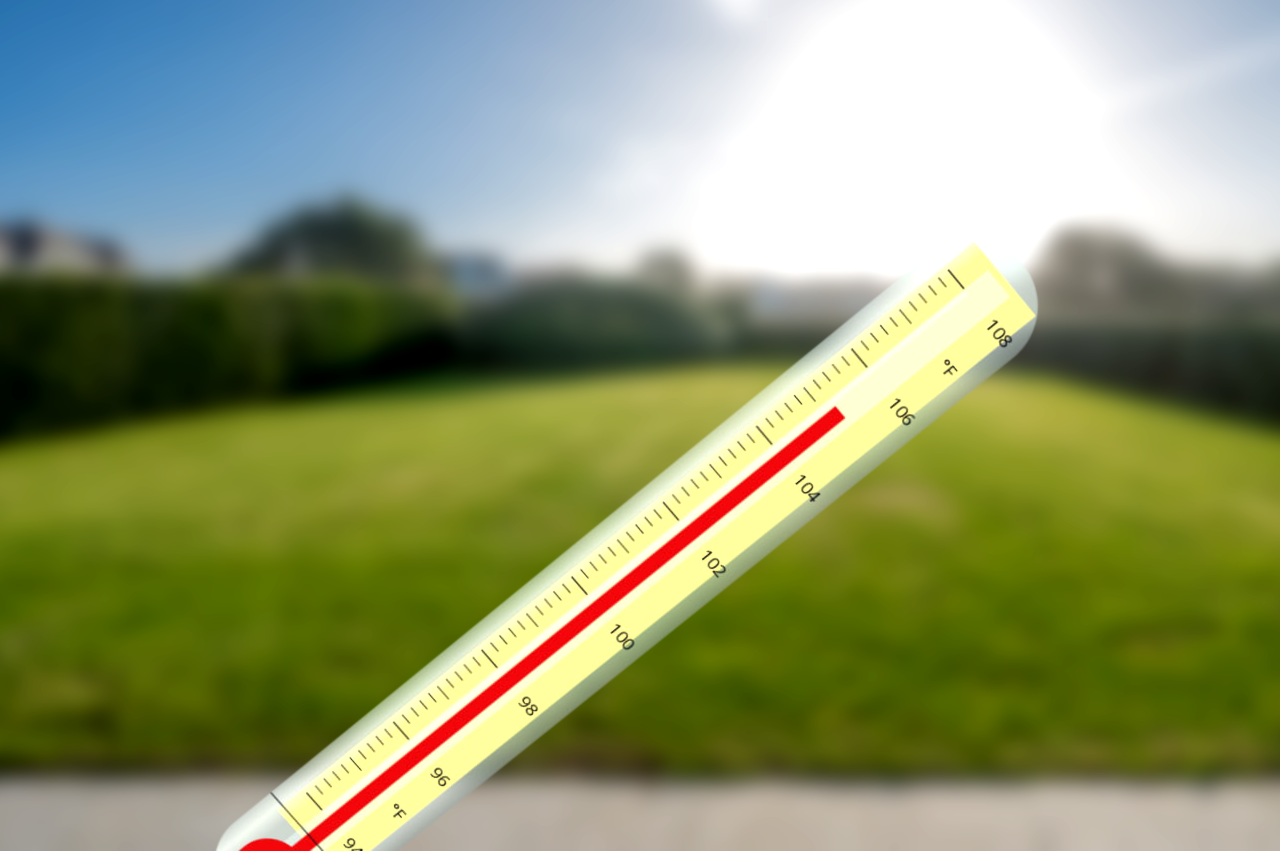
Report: 105.2 °F
